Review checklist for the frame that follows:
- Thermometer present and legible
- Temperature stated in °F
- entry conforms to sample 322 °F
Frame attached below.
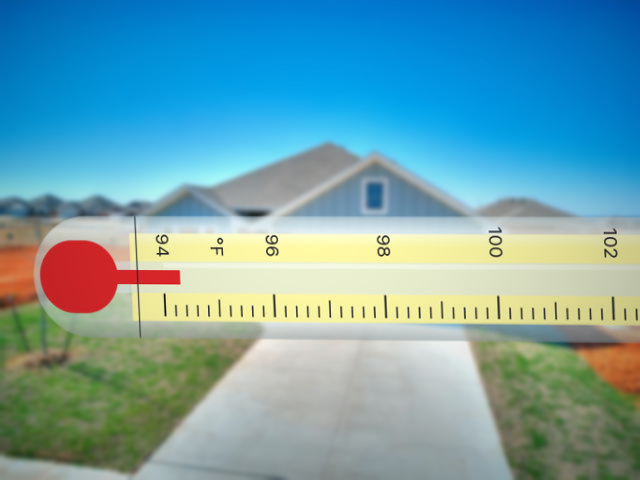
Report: 94.3 °F
